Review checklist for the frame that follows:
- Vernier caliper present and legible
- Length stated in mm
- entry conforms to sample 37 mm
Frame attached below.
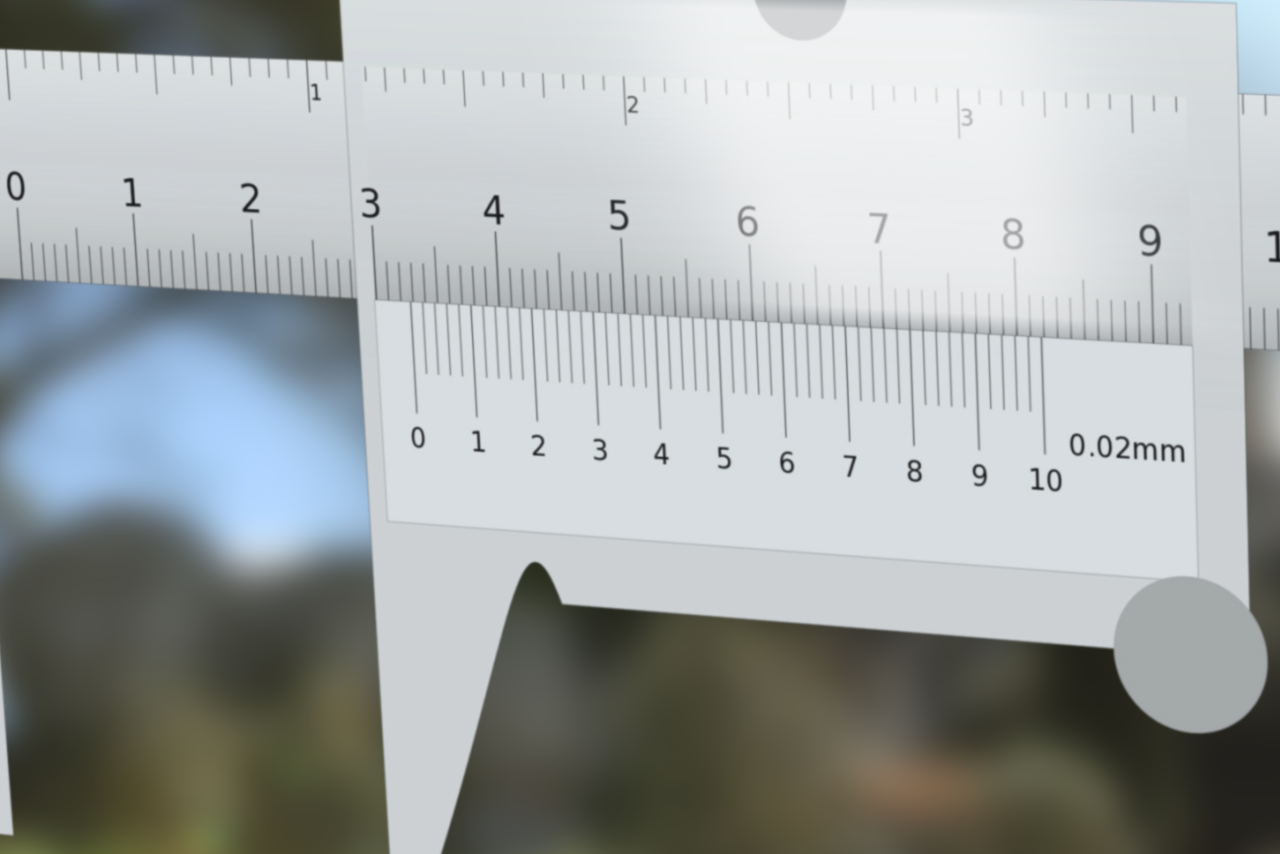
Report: 32.8 mm
